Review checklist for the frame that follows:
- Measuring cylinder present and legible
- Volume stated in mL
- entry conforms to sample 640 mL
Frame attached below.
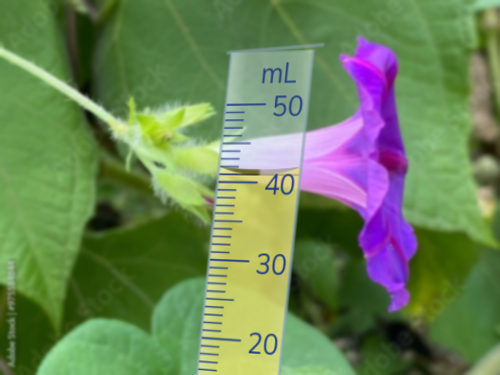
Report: 41 mL
